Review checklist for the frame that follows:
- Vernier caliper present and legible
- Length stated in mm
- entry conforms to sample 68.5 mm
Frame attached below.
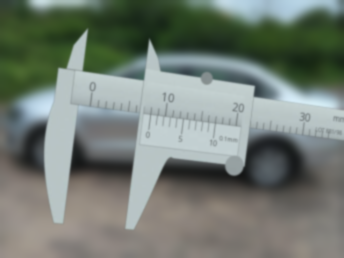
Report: 8.0 mm
